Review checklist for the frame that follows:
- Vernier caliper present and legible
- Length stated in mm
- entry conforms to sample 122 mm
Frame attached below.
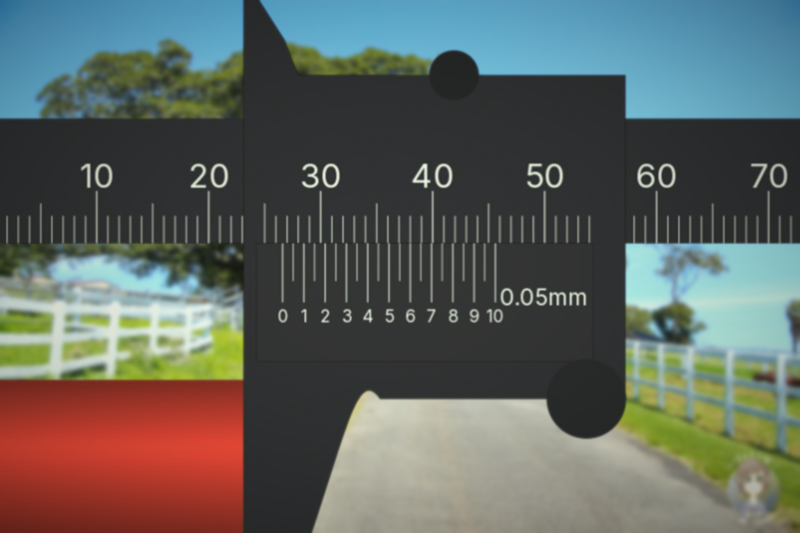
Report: 26.6 mm
